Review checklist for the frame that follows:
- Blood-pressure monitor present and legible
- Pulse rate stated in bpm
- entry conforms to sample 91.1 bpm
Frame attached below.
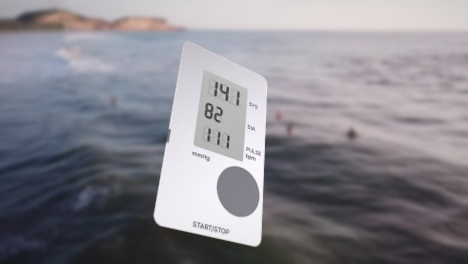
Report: 111 bpm
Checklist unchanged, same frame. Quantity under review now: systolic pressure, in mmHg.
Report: 141 mmHg
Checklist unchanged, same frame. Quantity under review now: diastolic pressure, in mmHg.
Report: 82 mmHg
